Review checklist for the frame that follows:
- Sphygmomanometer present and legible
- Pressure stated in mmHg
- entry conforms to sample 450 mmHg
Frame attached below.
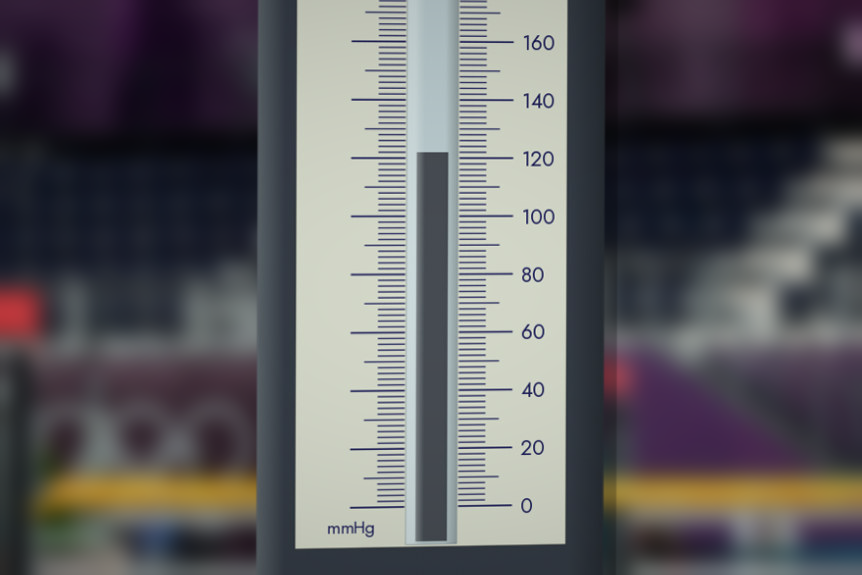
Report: 122 mmHg
